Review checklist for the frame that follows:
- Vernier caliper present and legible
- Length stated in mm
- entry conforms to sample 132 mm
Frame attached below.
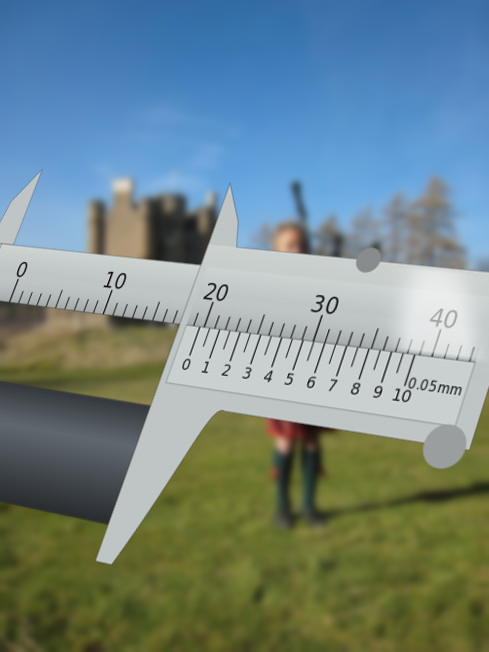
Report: 19.6 mm
